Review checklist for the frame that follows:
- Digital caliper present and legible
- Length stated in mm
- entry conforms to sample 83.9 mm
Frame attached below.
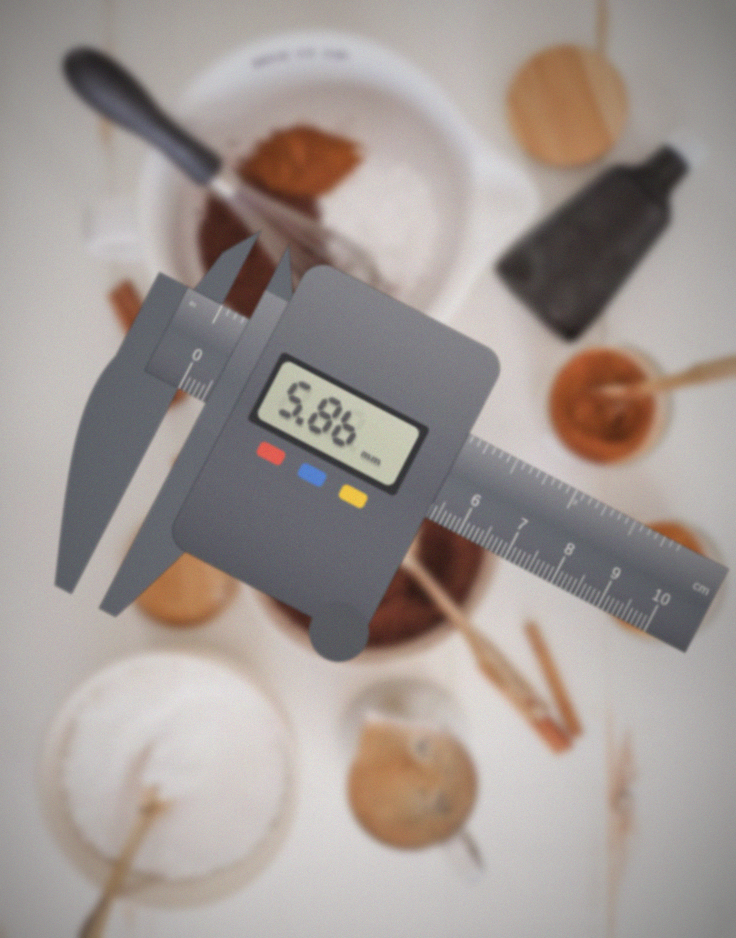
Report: 5.86 mm
